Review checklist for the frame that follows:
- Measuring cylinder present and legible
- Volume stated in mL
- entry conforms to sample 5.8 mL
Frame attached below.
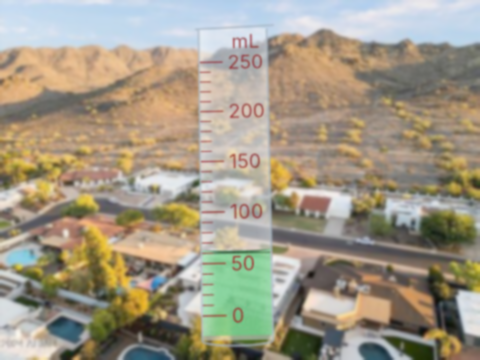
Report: 60 mL
